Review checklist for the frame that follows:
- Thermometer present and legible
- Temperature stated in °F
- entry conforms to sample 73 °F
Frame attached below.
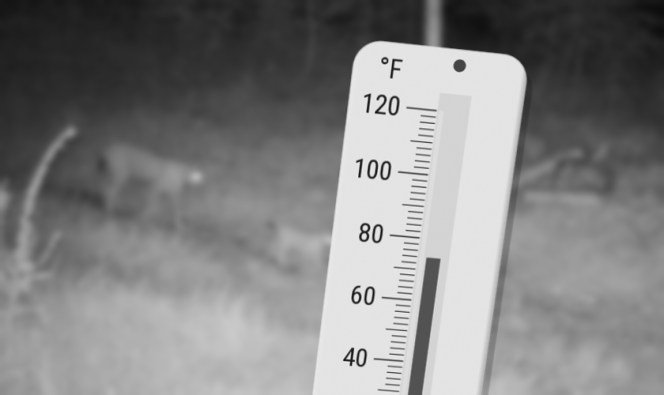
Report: 74 °F
